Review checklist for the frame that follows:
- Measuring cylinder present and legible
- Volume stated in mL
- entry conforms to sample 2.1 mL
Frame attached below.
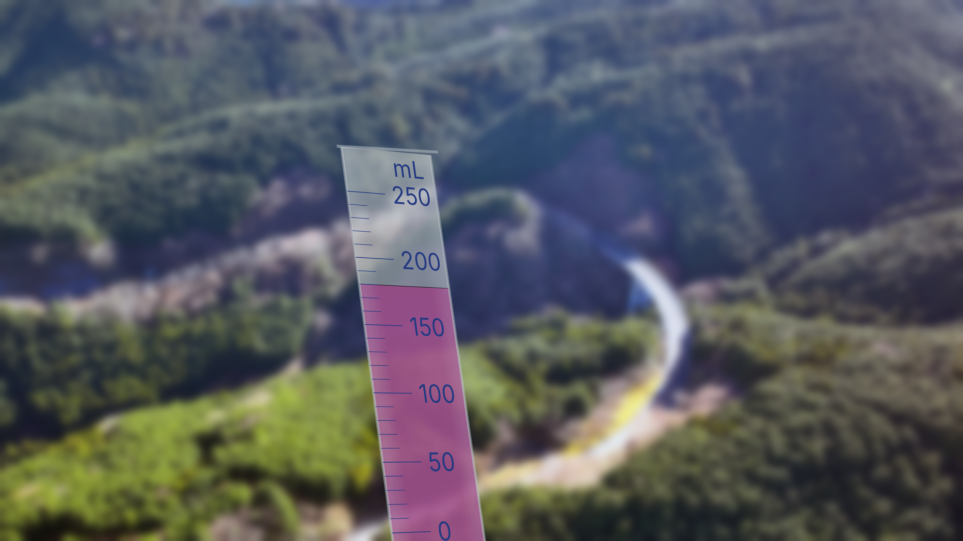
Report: 180 mL
